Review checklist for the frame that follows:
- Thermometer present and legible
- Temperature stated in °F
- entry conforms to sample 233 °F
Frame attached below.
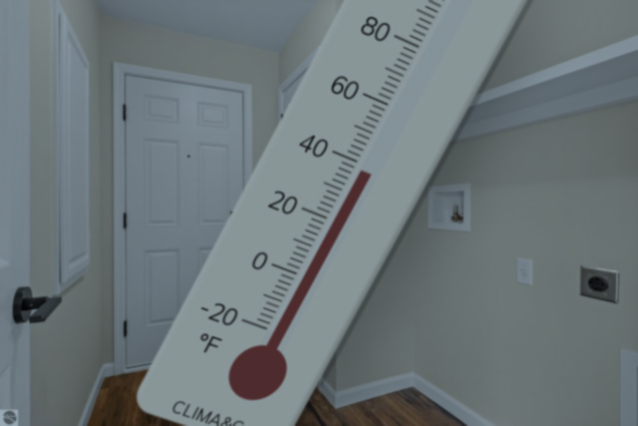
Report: 38 °F
